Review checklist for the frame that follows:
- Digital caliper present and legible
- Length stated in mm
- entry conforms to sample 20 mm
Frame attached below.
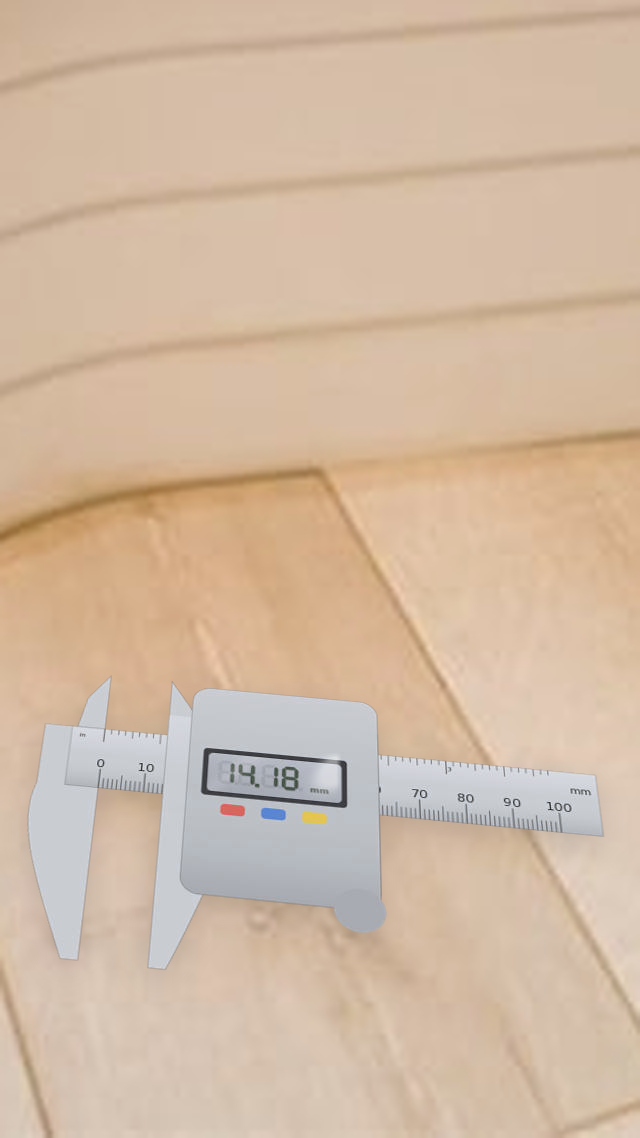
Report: 14.18 mm
